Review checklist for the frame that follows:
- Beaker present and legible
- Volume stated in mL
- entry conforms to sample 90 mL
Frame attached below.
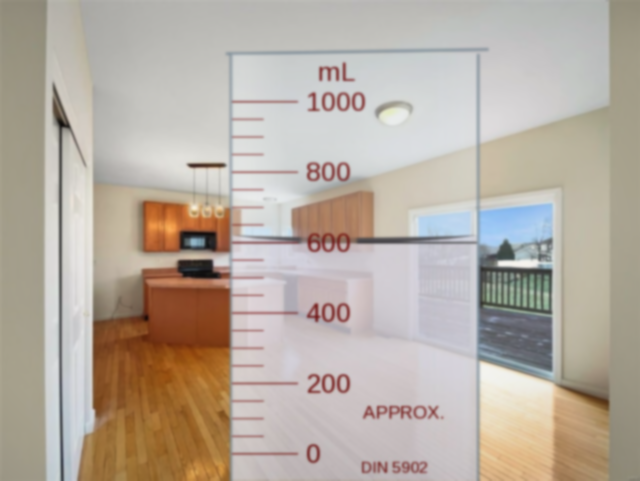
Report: 600 mL
